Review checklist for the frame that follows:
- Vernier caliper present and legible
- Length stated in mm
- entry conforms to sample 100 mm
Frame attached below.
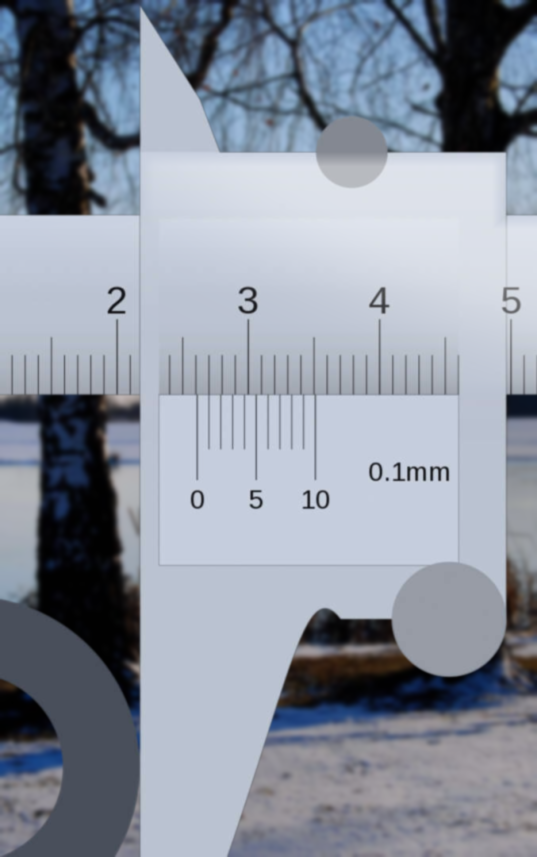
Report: 26.1 mm
